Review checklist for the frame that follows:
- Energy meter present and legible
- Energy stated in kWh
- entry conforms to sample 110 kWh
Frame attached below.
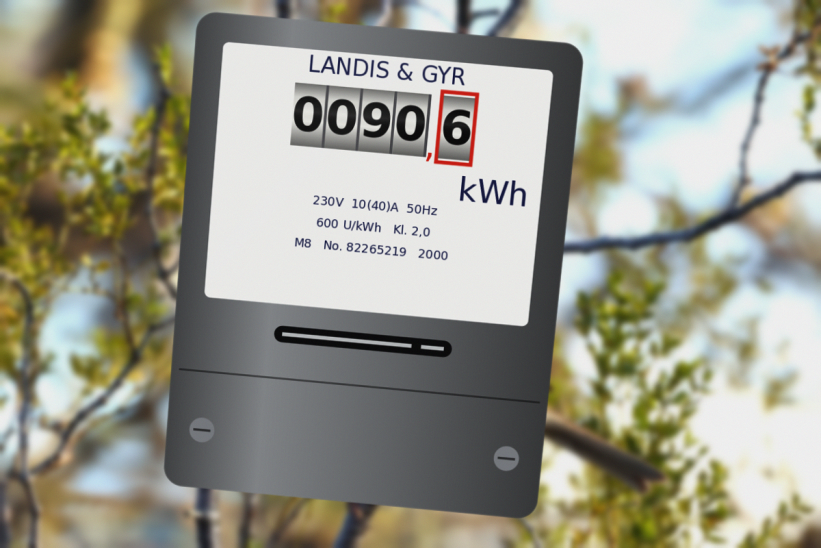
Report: 90.6 kWh
